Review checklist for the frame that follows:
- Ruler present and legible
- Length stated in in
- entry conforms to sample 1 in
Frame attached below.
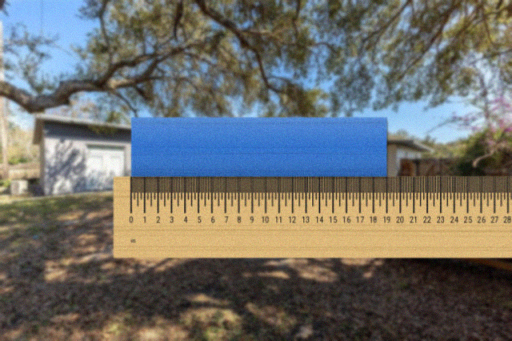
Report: 19 in
